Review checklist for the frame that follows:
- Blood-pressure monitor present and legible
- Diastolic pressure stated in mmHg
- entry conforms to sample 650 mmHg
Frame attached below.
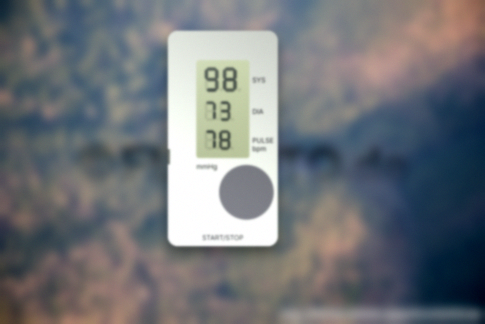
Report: 73 mmHg
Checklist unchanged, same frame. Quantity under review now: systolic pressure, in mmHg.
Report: 98 mmHg
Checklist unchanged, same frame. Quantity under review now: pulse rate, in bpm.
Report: 78 bpm
